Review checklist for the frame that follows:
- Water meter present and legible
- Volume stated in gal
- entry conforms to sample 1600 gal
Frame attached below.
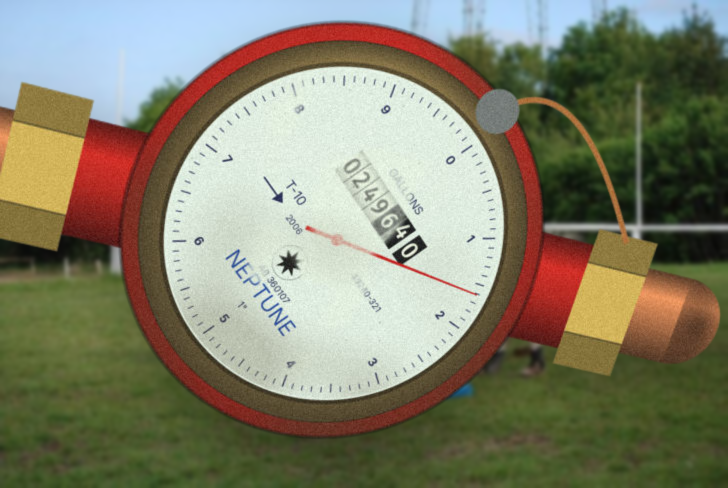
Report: 249641.6 gal
